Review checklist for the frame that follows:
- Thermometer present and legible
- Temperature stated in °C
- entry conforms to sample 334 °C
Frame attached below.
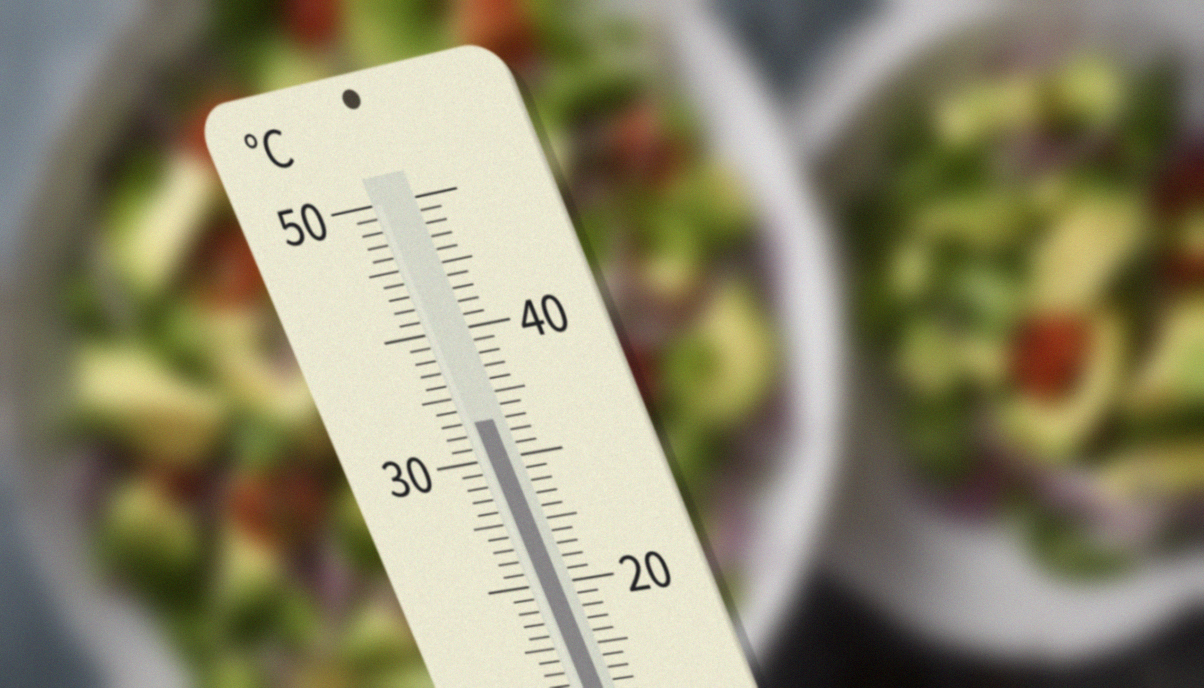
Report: 33 °C
